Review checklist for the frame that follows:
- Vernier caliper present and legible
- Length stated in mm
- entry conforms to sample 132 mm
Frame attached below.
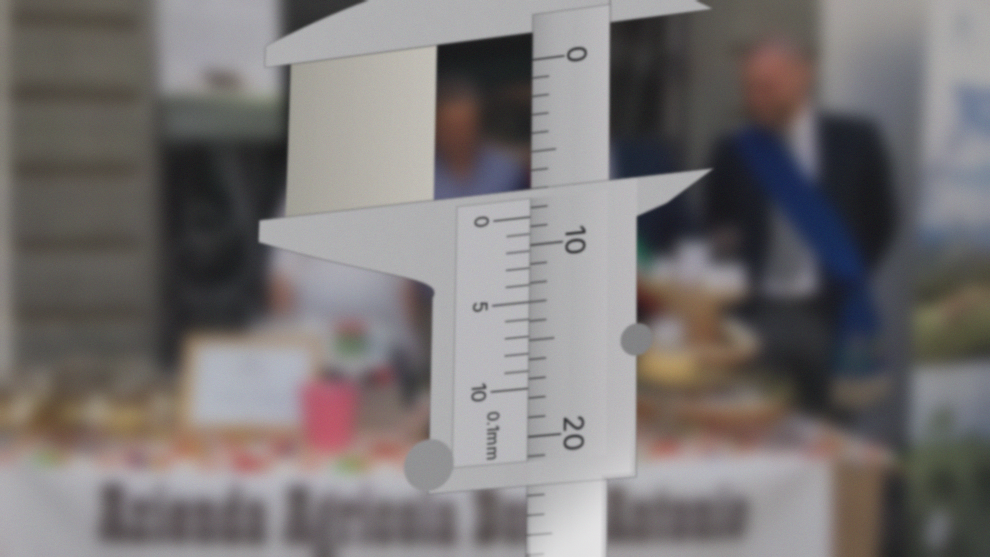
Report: 8.5 mm
